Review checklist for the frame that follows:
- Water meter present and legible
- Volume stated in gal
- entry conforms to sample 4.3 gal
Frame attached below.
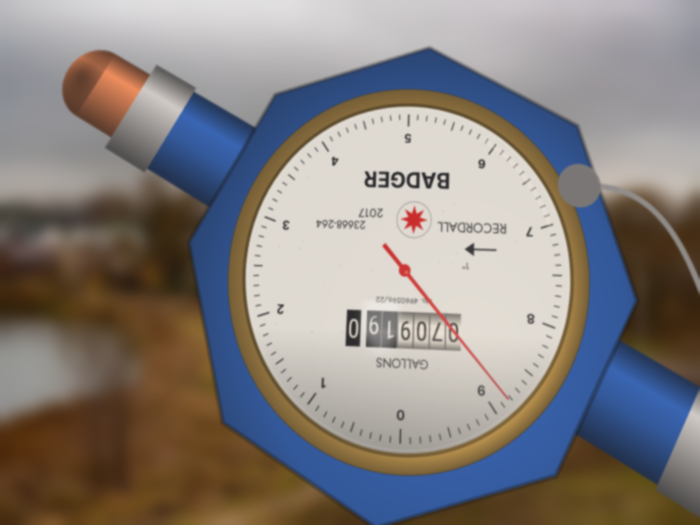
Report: 709188.8 gal
